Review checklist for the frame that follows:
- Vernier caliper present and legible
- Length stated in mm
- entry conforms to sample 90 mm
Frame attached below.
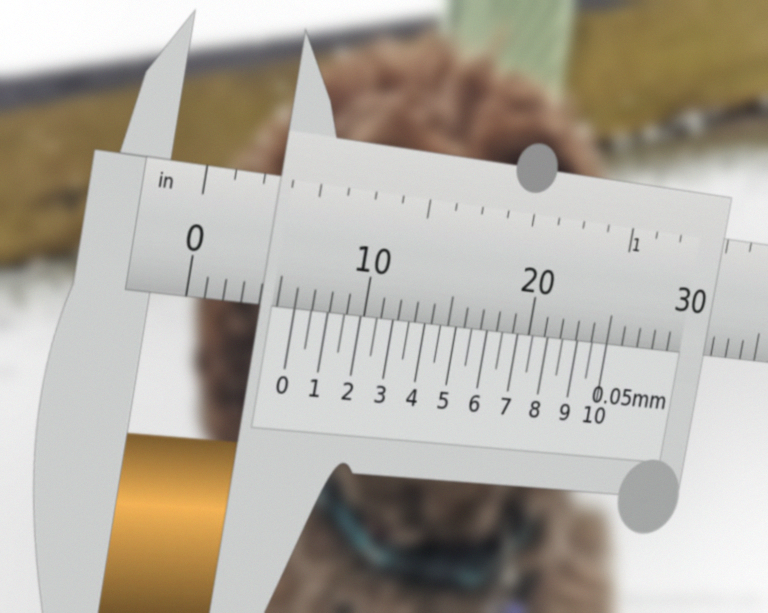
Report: 6.0 mm
